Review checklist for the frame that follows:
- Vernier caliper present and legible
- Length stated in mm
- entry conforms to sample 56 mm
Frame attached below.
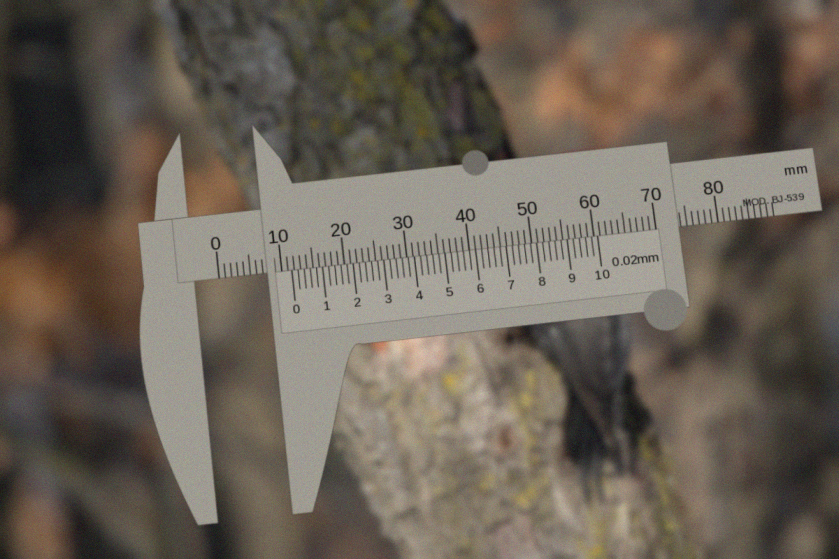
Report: 11.6 mm
